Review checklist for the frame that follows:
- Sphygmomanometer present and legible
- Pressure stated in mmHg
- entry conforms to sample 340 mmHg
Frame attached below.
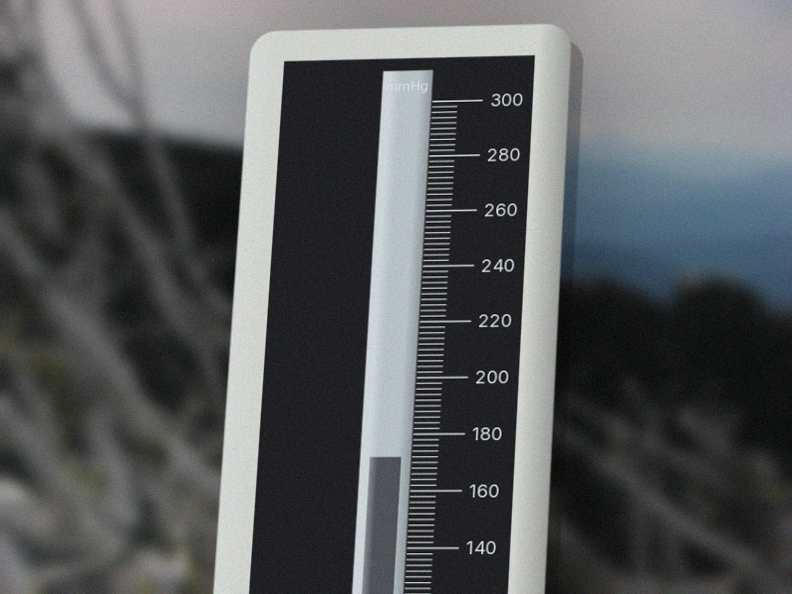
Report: 172 mmHg
